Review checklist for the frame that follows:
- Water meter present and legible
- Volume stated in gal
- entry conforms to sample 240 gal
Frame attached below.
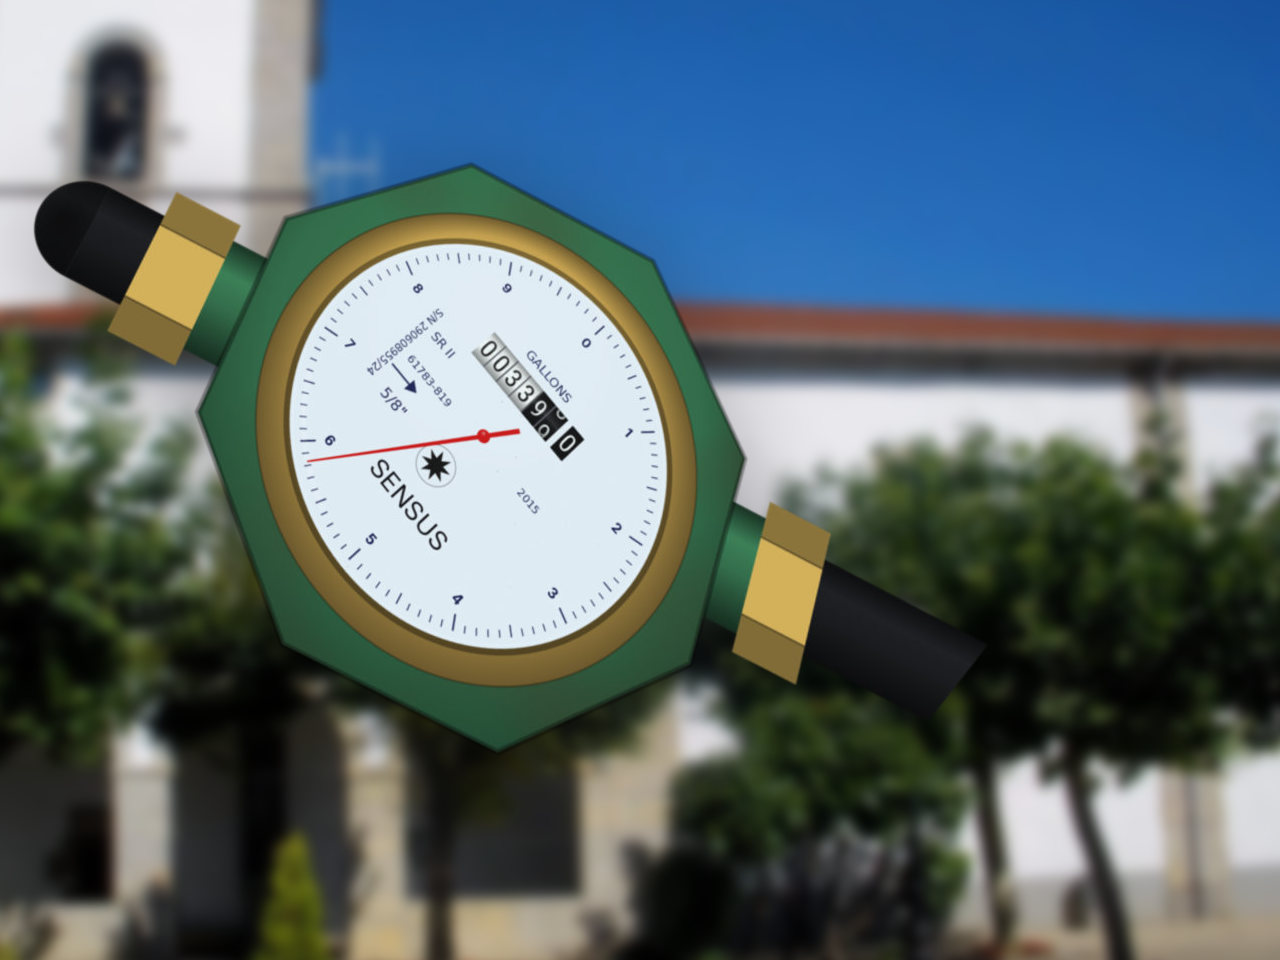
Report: 33985.8 gal
